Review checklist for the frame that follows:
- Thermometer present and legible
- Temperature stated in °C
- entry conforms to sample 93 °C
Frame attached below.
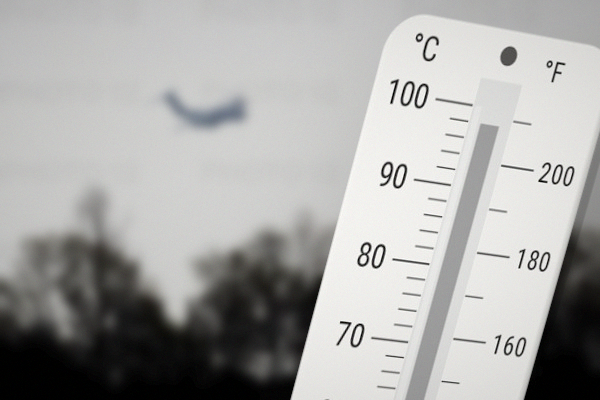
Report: 98 °C
